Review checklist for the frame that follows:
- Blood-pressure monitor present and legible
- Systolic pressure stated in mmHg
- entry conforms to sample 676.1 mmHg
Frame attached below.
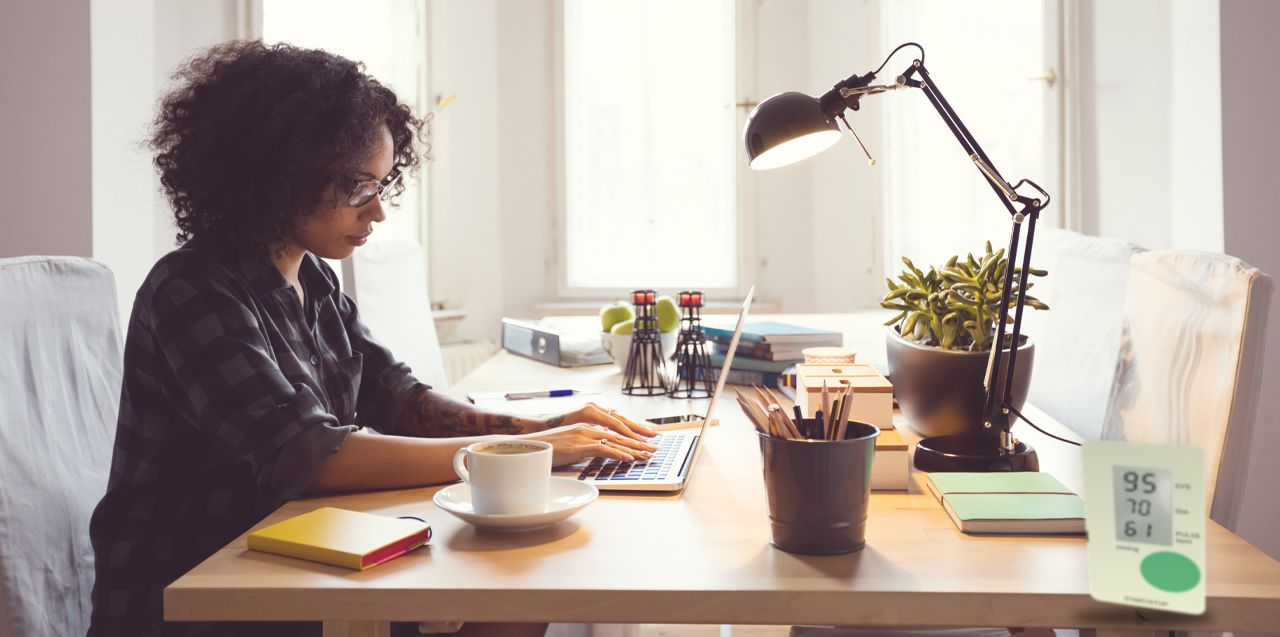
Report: 95 mmHg
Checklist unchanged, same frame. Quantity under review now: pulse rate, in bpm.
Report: 61 bpm
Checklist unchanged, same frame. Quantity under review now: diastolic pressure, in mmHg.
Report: 70 mmHg
